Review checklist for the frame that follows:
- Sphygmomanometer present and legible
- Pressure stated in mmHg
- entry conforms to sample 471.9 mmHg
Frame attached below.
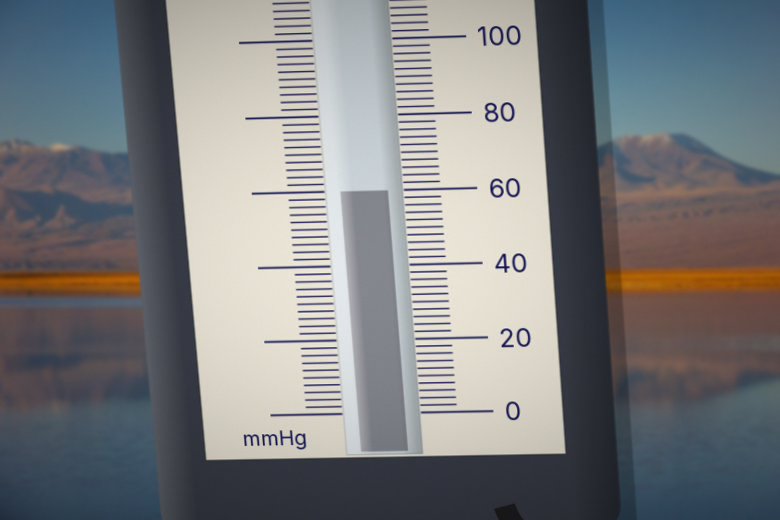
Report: 60 mmHg
